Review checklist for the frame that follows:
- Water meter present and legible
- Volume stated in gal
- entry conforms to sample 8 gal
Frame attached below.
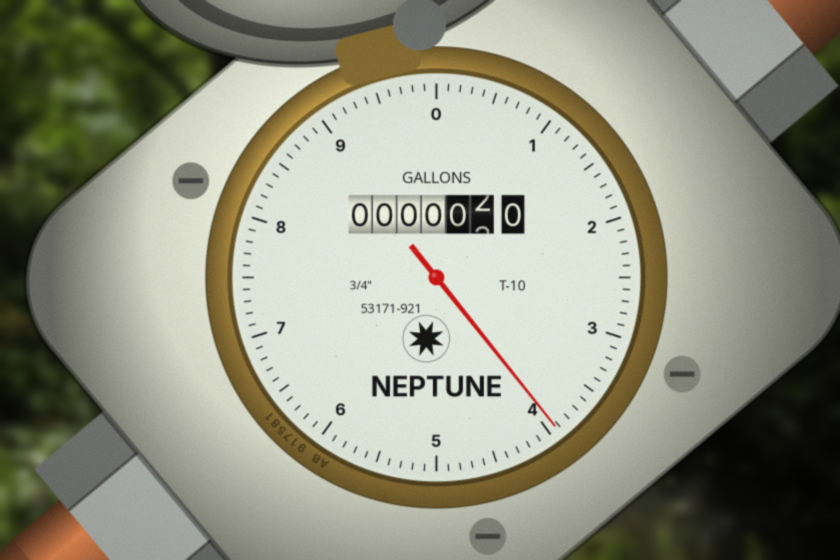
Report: 23.9 gal
